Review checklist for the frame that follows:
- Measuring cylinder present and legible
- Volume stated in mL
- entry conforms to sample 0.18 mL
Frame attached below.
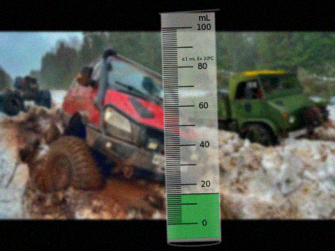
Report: 15 mL
